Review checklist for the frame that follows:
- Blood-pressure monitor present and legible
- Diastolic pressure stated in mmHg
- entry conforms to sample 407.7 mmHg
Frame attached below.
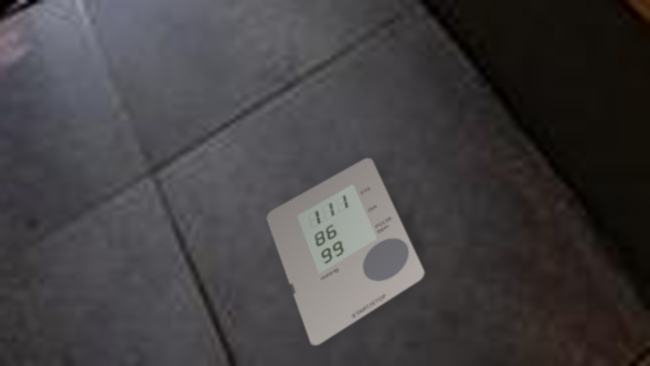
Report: 86 mmHg
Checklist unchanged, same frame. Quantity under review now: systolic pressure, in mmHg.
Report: 111 mmHg
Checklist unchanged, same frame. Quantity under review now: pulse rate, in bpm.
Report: 99 bpm
